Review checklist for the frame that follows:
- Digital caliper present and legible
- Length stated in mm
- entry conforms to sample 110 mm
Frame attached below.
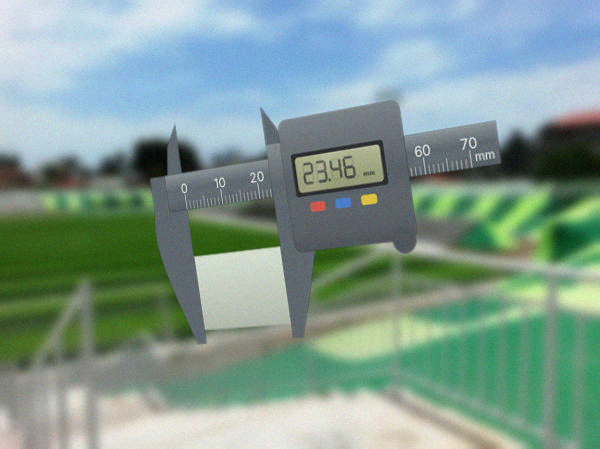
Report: 23.46 mm
